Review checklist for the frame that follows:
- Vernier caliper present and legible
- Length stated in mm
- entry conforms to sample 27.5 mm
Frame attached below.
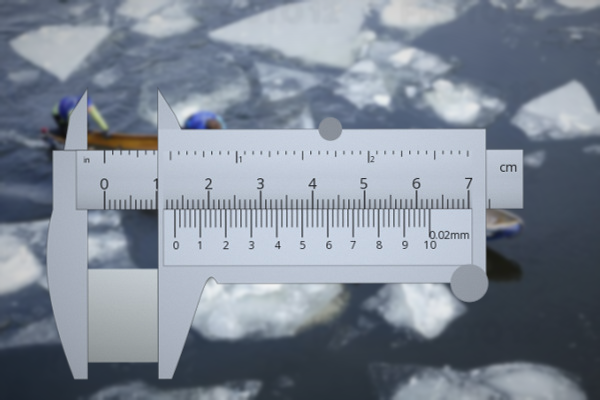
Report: 13.5 mm
